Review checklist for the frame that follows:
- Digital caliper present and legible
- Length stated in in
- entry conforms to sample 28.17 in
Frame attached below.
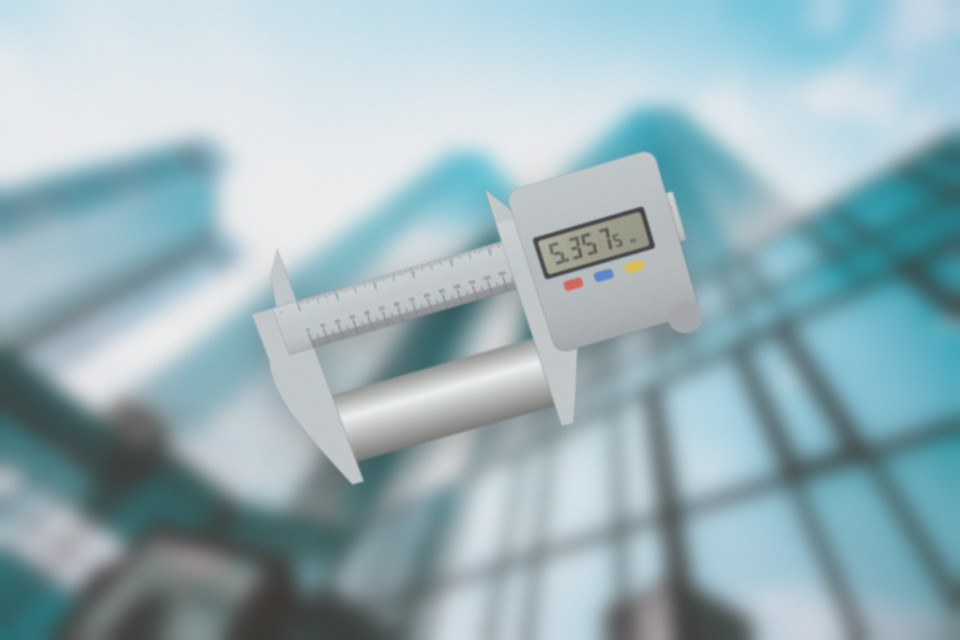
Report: 5.3575 in
